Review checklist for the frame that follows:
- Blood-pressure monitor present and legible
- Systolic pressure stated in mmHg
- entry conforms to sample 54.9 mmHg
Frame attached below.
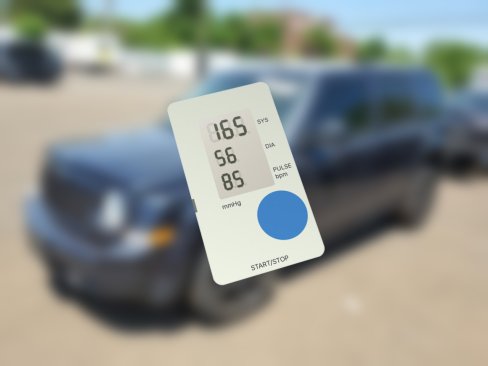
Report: 165 mmHg
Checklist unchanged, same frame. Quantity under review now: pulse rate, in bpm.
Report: 85 bpm
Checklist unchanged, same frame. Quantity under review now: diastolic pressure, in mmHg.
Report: 56 mmHg
